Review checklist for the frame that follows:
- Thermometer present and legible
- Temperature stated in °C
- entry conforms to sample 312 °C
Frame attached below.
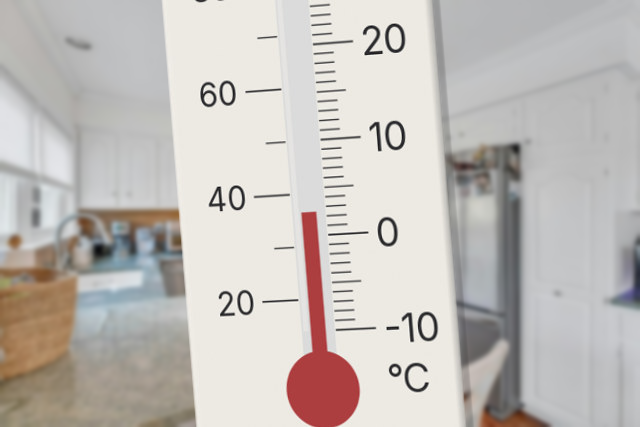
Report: 2.5 °C
